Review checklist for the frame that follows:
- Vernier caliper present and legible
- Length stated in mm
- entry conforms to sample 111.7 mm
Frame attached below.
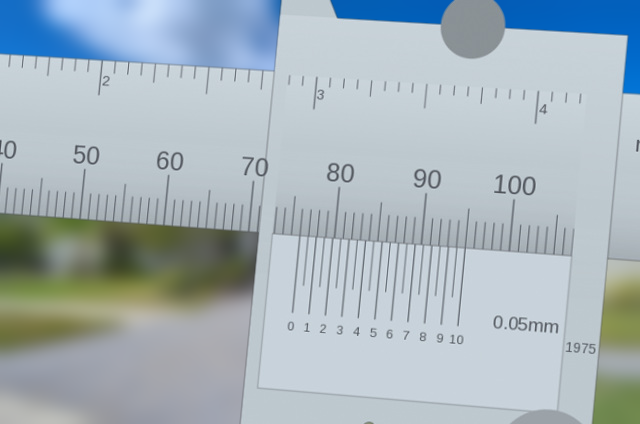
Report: 76.0 mm
